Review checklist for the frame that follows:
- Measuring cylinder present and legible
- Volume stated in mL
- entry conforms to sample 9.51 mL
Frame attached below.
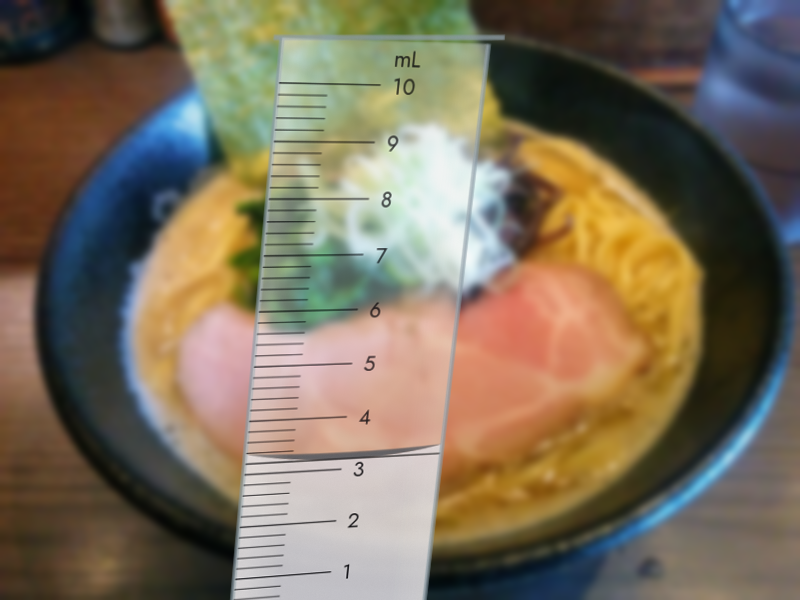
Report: 3.2 mL
